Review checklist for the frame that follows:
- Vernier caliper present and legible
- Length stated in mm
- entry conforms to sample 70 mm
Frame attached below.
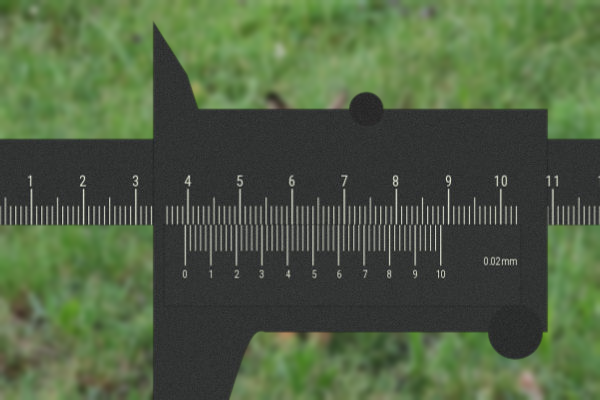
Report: 39.5 mm
